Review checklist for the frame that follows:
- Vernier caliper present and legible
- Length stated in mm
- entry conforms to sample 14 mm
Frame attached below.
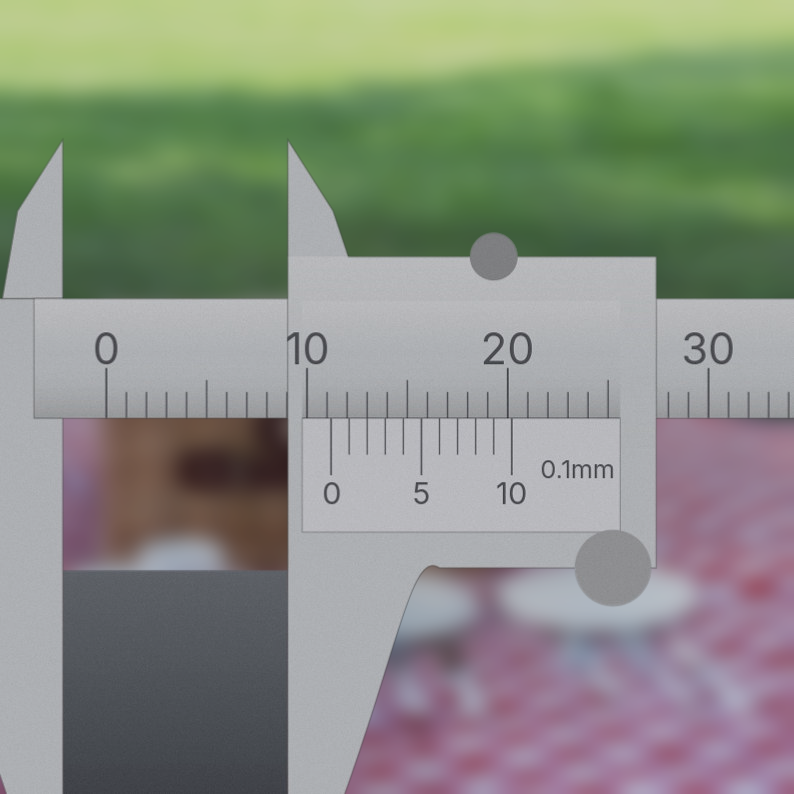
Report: 11.2 mm
